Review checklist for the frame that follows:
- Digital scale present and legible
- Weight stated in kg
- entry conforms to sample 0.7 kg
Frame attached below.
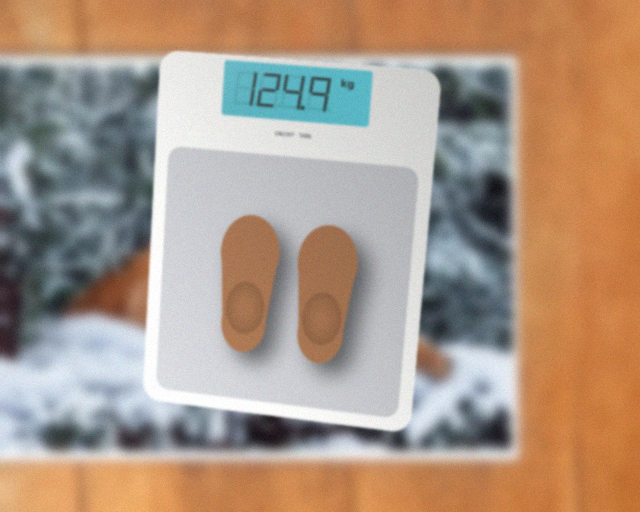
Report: 124.9 kg
